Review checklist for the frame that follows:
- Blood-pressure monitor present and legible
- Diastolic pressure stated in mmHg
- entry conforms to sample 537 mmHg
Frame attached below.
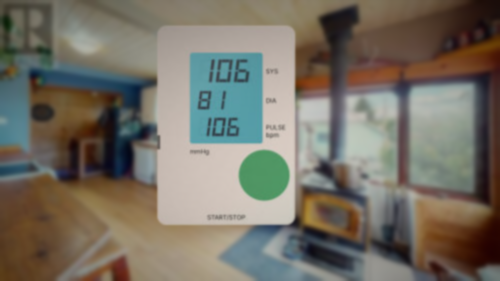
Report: 81 mmHg
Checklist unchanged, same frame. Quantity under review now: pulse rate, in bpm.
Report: 106 bpm
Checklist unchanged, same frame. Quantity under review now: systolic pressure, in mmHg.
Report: 106 mmHg
